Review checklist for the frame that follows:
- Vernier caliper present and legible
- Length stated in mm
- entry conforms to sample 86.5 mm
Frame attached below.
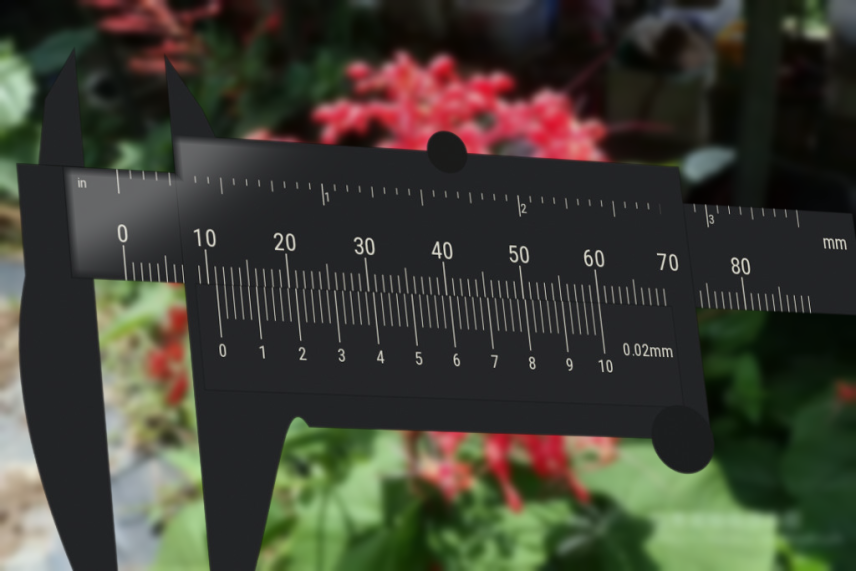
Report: 11.0 mm
